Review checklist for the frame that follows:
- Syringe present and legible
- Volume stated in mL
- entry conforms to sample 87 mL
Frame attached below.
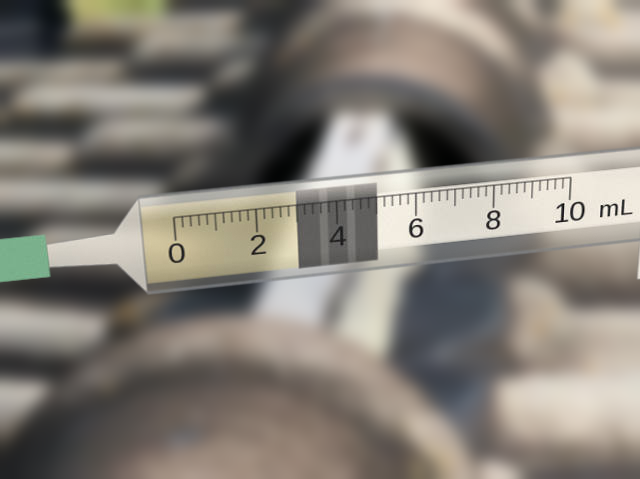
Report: 3 mL
